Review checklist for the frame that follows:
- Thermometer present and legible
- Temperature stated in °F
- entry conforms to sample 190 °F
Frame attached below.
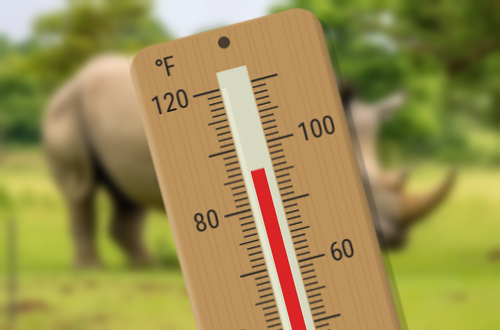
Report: 92 °F
